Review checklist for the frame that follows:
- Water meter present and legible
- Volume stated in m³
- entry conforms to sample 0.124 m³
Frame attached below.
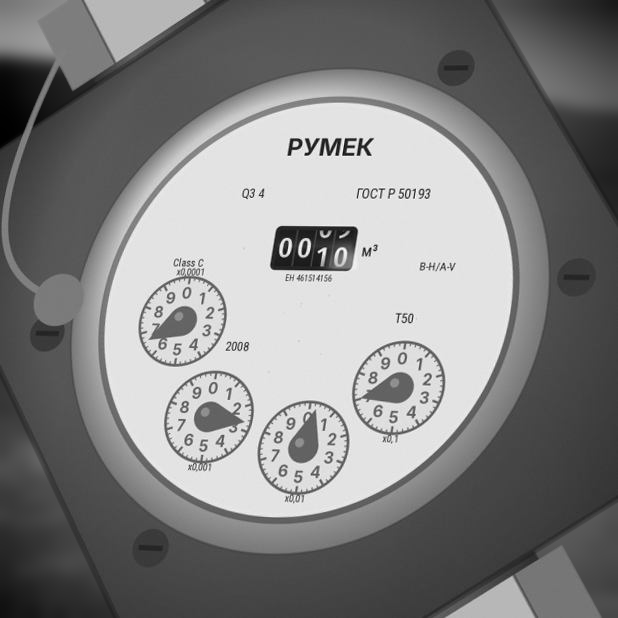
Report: 9.7026 m³
